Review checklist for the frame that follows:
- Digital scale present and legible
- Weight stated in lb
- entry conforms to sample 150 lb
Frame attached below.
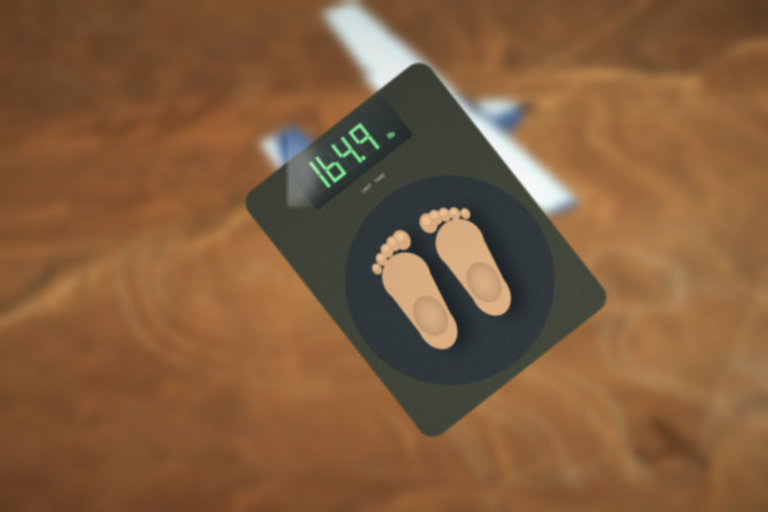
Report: 164.9 lb
